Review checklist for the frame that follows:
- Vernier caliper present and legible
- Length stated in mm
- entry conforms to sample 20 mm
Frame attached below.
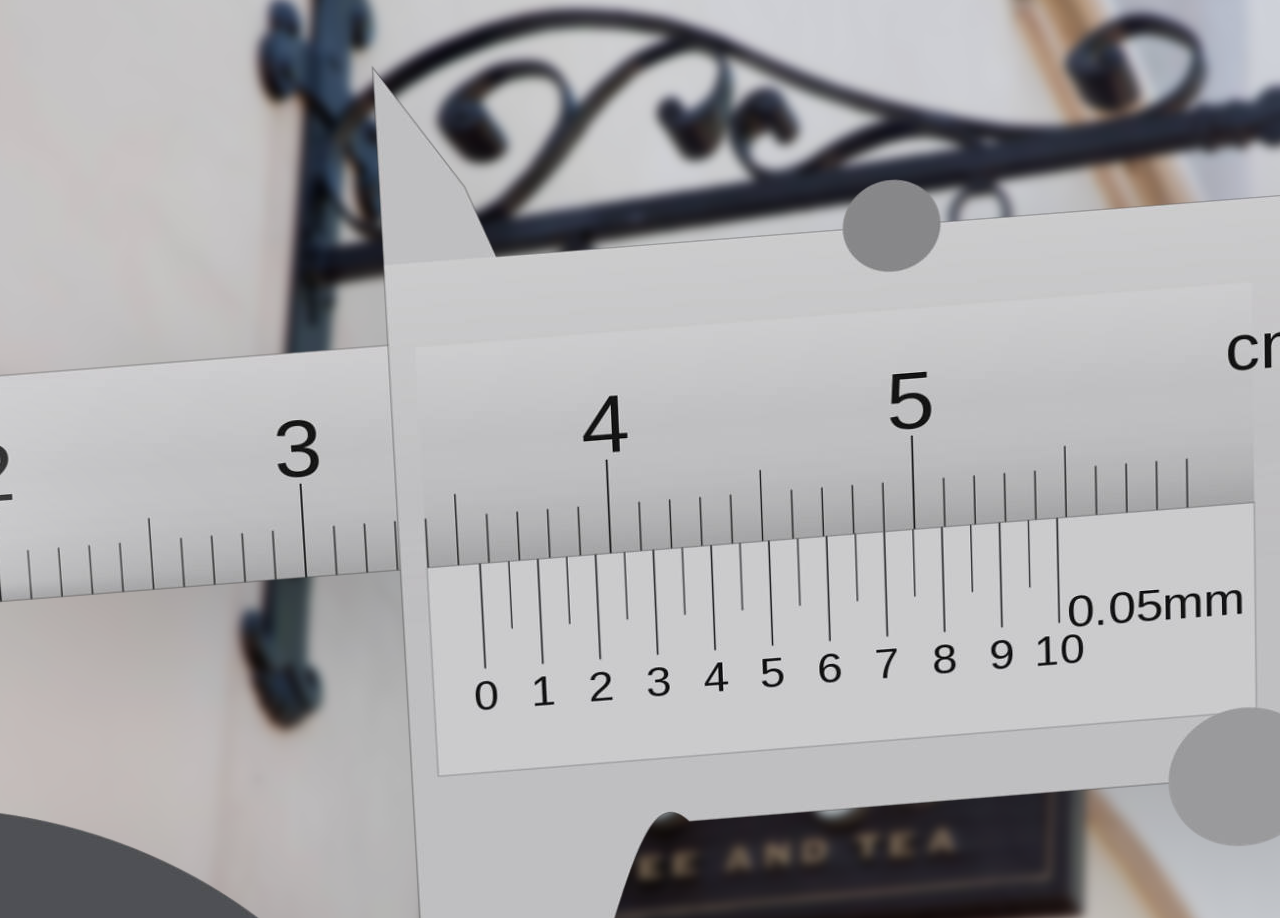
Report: 35.70 mm
